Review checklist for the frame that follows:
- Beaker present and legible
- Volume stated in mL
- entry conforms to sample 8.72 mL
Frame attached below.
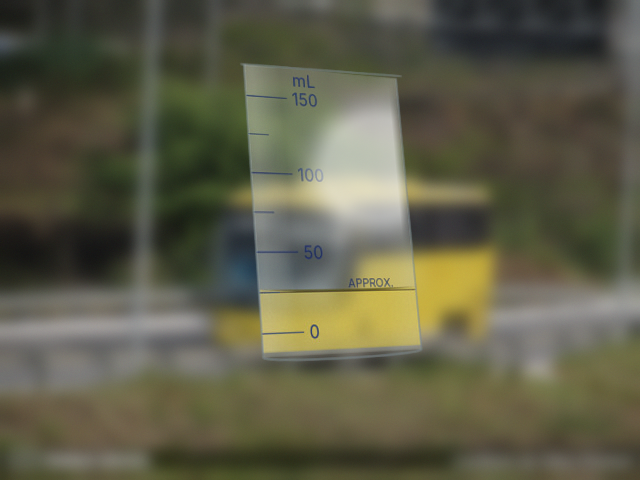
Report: 25 mL
